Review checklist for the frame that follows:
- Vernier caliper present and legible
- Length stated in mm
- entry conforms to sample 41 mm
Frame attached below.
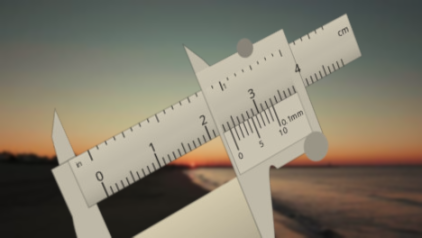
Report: 24.0 mm
